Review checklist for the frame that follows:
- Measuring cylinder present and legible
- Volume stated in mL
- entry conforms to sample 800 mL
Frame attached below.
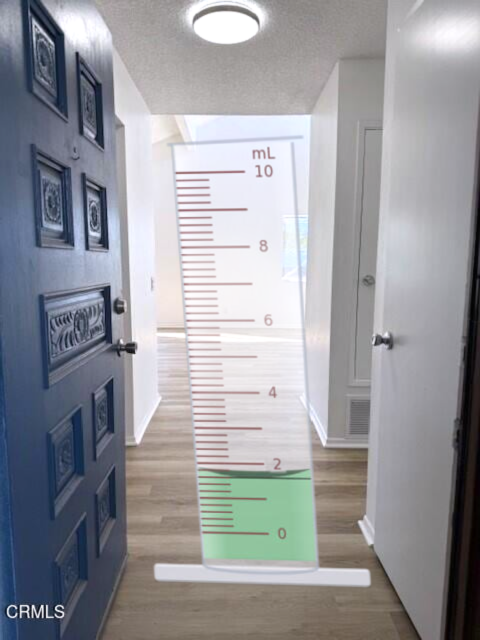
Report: 1.6 mL
